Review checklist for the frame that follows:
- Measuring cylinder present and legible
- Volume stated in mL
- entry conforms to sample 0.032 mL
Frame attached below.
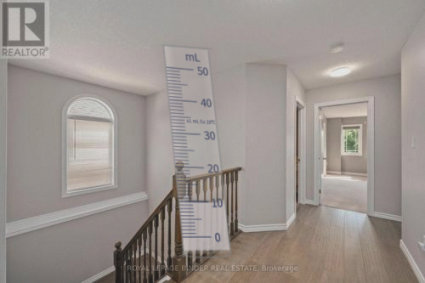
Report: 10 mL
